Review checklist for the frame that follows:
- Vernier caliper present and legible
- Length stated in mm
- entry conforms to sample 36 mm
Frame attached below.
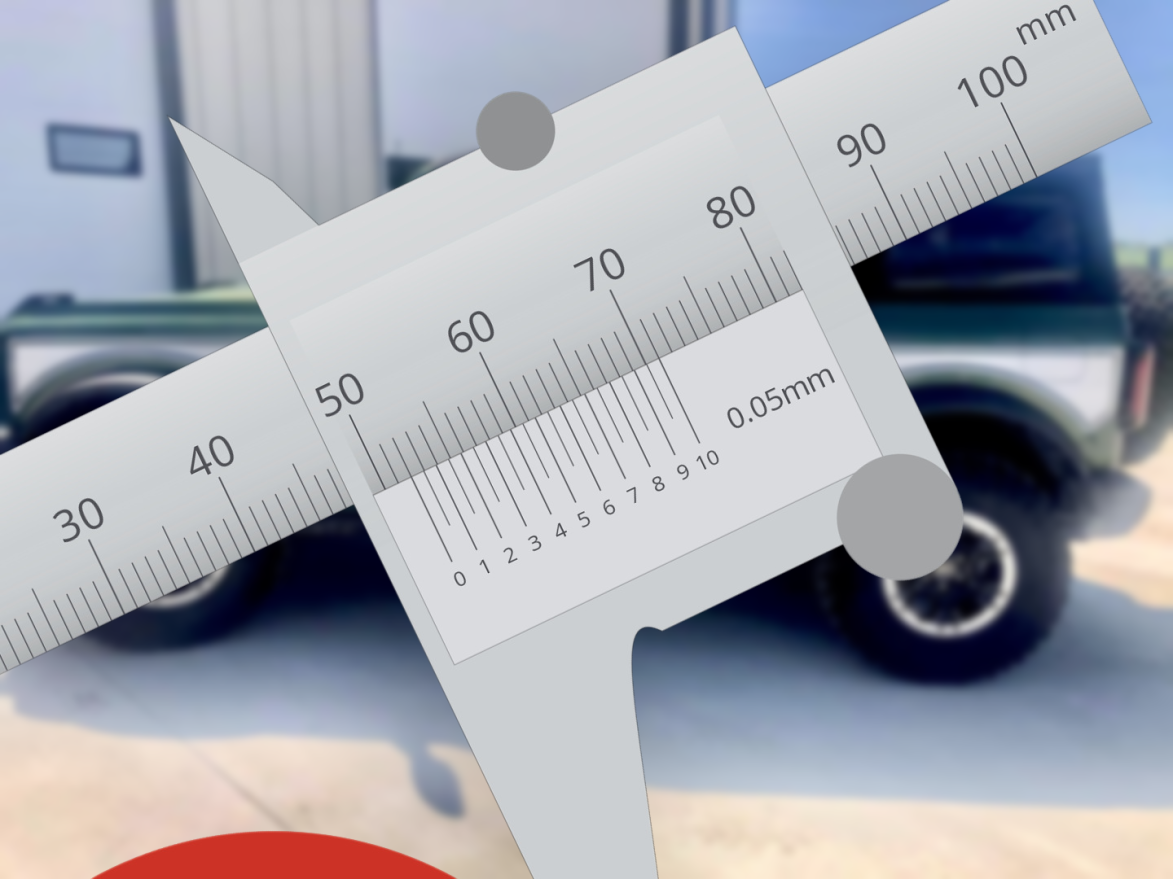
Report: 52.0 mm
